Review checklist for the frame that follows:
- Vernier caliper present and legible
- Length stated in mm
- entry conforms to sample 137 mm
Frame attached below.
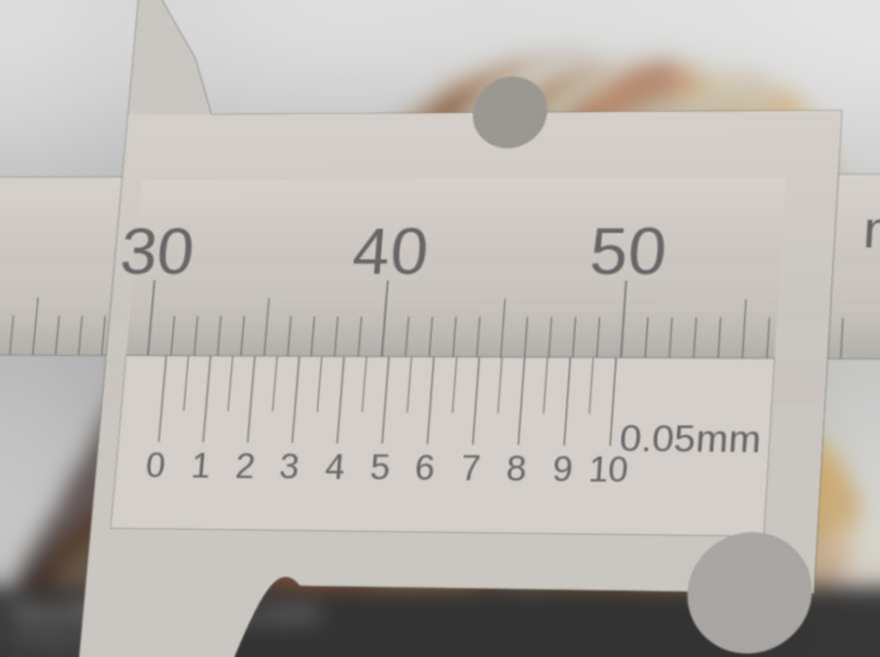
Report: 30.8 mm
